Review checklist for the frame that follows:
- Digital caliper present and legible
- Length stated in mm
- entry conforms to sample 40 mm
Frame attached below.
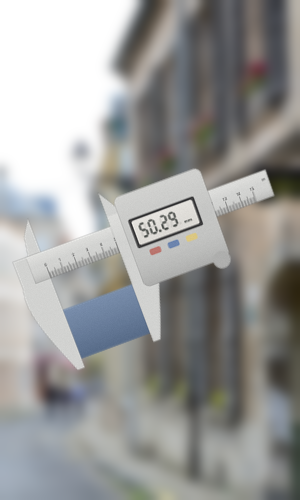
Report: 50.29 mm
